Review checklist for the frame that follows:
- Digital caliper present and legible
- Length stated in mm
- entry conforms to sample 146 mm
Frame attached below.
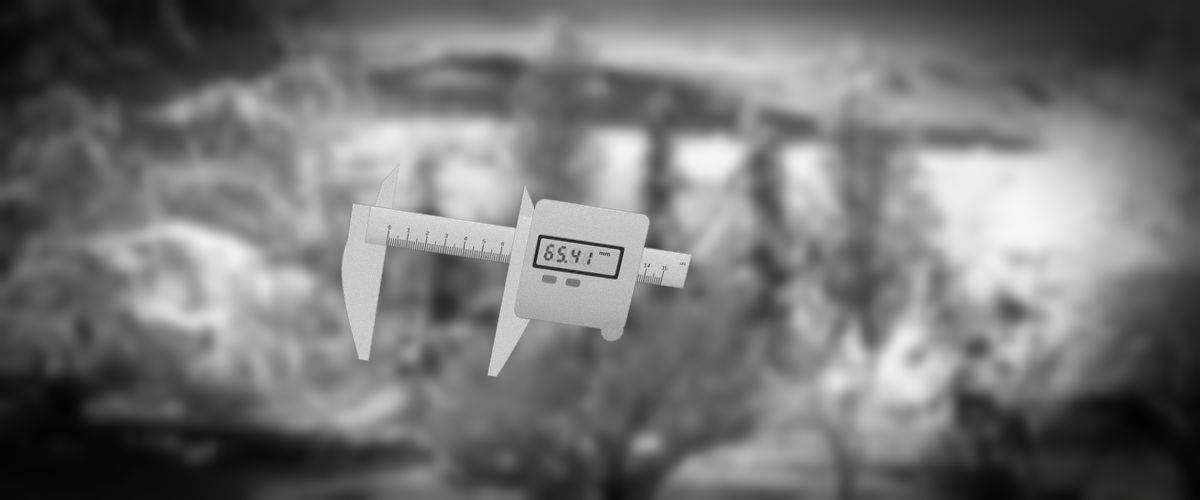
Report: 65.41 mm
